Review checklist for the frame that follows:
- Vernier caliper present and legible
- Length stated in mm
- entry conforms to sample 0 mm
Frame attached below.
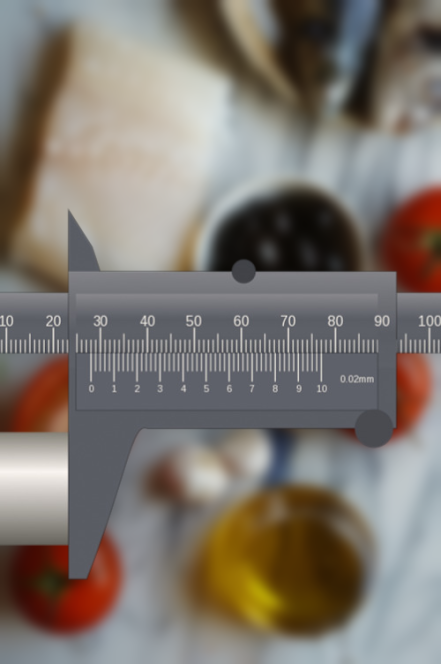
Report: 28.0 mm
